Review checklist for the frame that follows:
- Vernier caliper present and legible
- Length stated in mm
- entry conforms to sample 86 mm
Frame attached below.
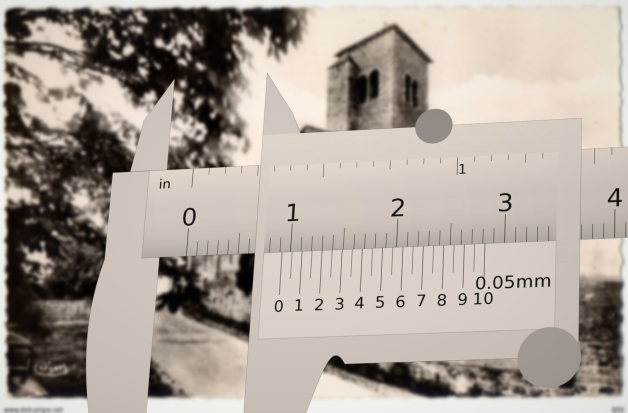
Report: 9.2 mm
